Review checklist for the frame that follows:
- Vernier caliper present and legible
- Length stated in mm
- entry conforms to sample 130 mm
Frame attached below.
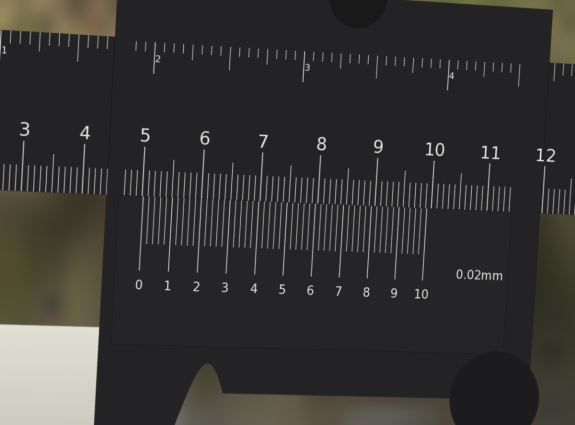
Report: 50.2 mm
